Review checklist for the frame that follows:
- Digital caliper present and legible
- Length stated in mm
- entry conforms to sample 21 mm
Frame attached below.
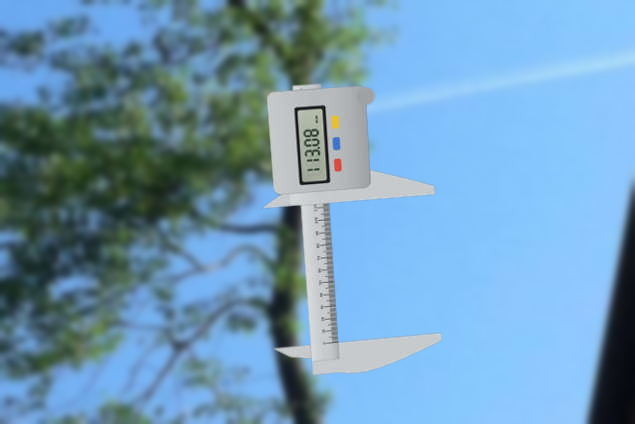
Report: 113.08 mm
